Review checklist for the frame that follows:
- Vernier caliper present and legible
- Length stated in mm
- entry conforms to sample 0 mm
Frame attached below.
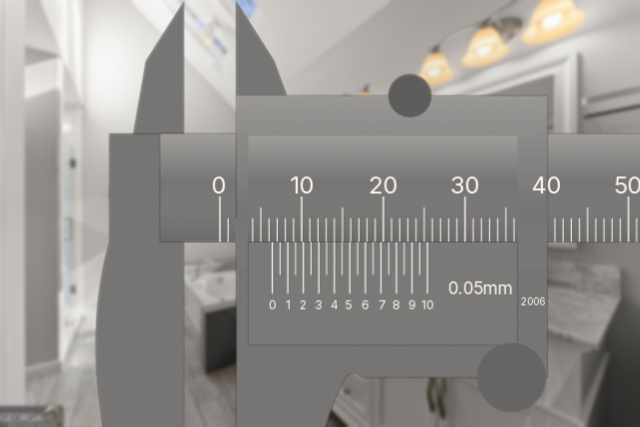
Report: 6.4 mm
